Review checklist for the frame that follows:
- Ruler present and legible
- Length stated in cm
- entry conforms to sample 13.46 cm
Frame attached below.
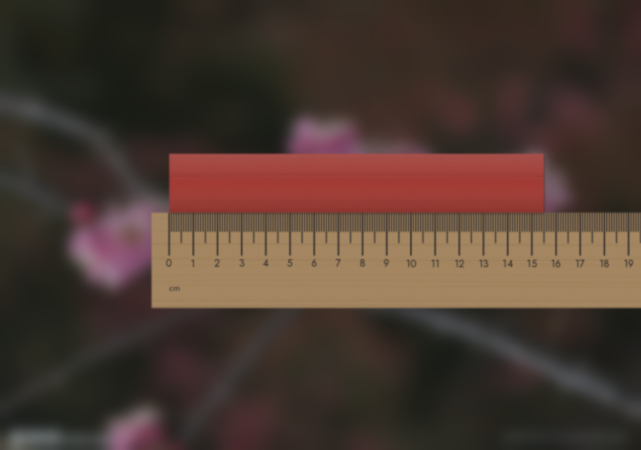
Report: 15.5 cm
